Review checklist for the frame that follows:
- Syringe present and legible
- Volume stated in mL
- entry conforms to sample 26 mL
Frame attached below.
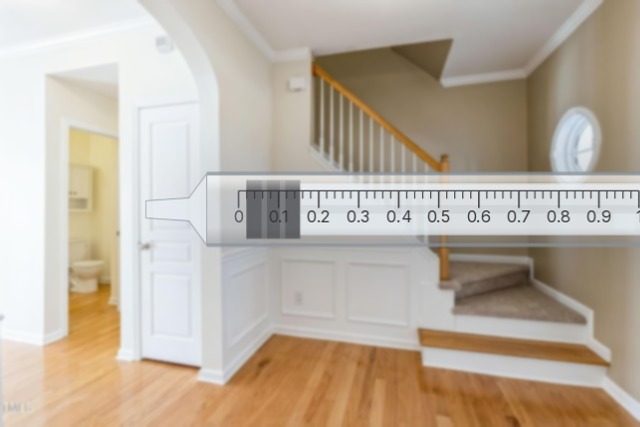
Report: 0.02 mL
